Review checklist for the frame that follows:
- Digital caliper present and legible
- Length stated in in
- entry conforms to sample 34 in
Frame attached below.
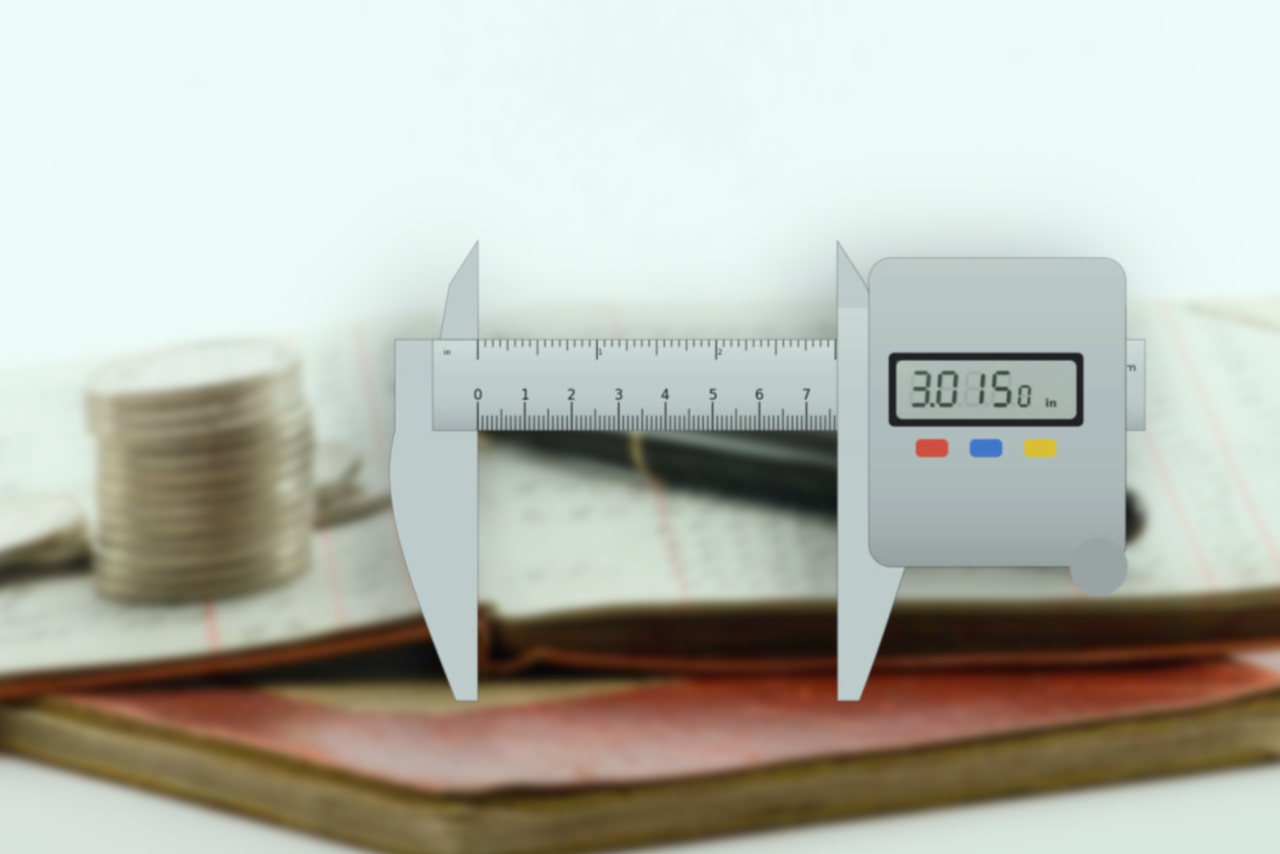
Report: 3.0150 in
